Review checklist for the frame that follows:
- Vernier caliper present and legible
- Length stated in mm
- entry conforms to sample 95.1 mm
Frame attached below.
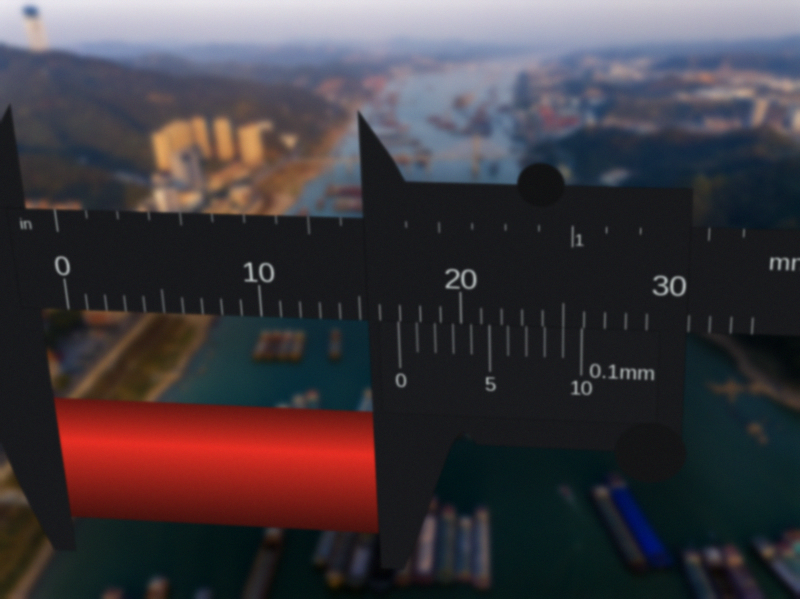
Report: 16.9 mm
